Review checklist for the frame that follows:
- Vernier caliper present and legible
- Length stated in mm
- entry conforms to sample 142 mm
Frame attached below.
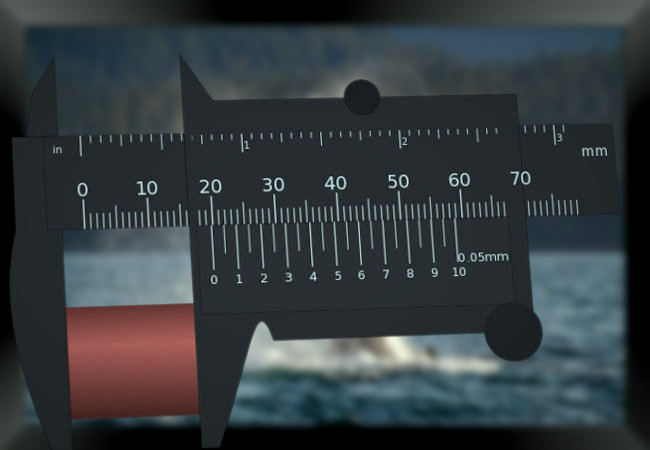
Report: 19.8 mm
